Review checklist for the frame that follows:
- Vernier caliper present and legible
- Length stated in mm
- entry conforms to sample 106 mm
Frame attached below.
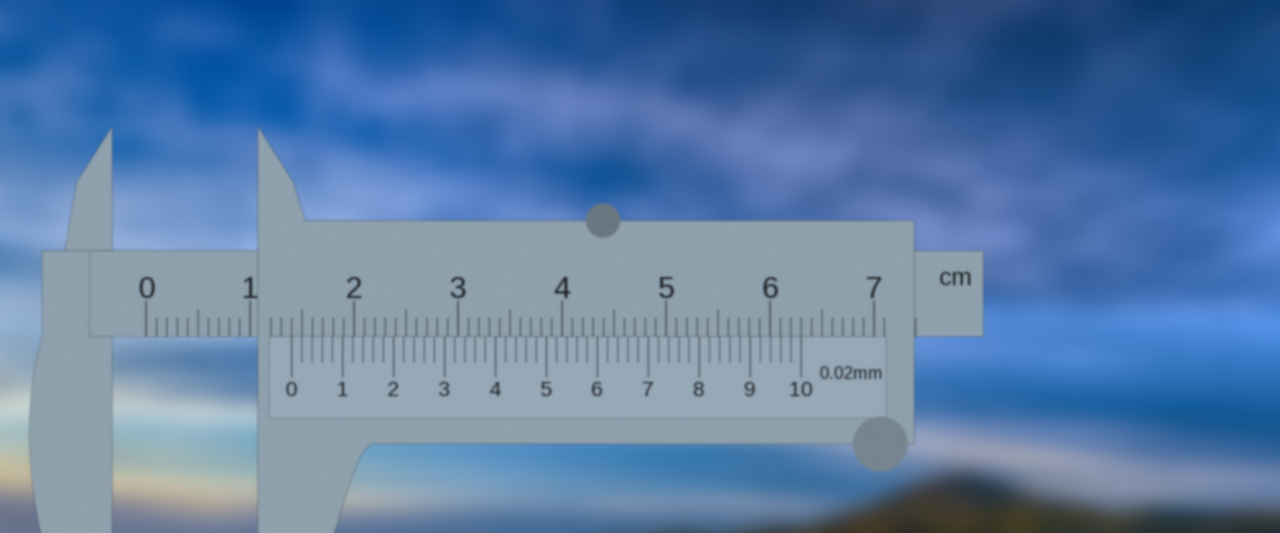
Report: 14.0 mm
